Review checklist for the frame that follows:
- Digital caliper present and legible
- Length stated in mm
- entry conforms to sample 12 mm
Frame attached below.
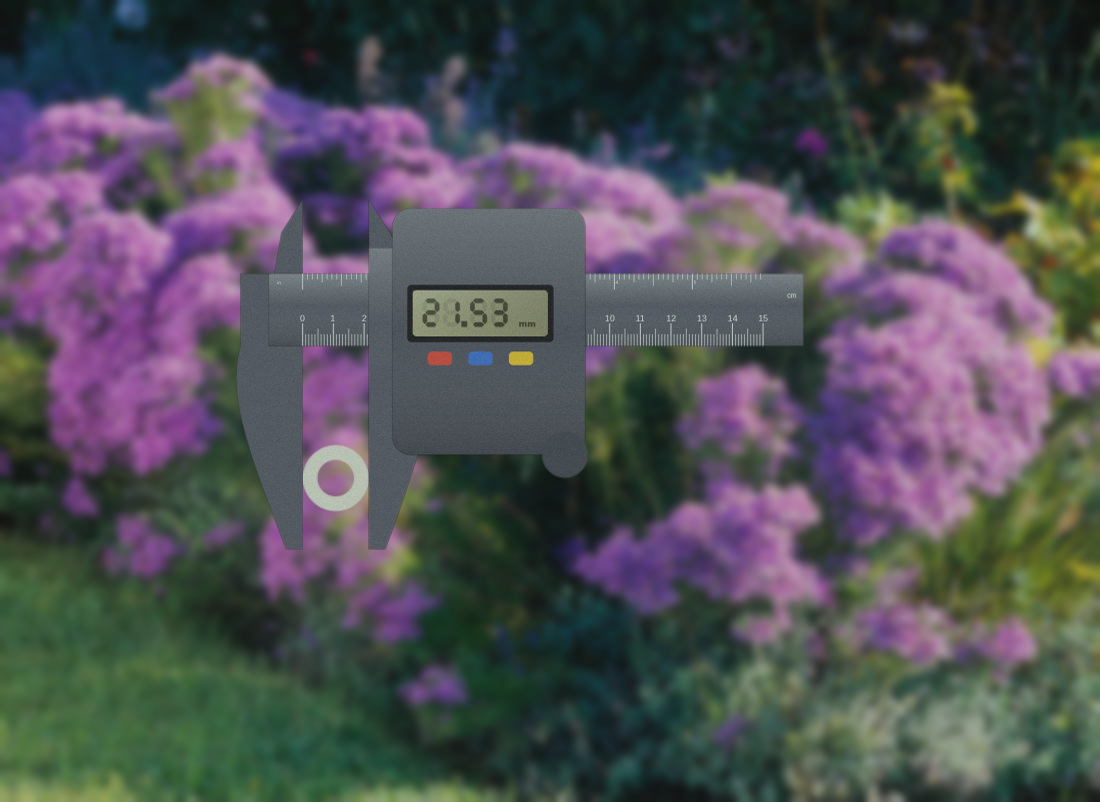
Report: 21.53 mm
